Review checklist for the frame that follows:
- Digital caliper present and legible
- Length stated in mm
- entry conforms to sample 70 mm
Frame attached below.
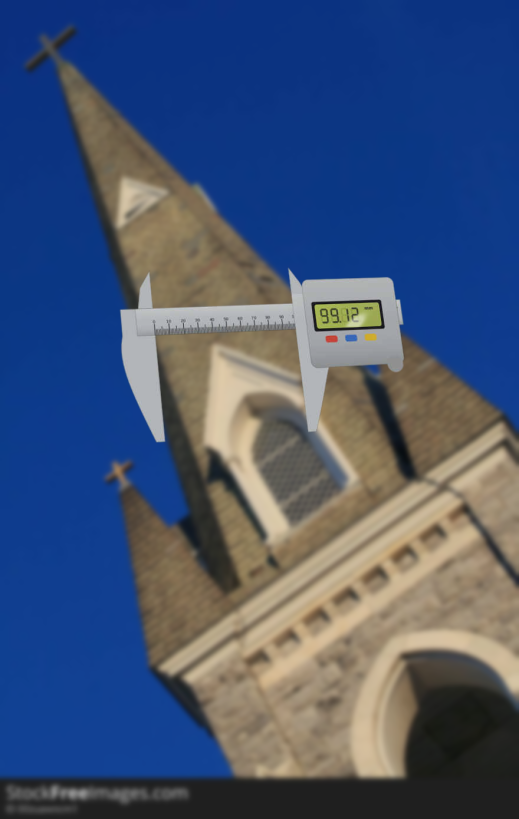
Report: 99.12 mm
